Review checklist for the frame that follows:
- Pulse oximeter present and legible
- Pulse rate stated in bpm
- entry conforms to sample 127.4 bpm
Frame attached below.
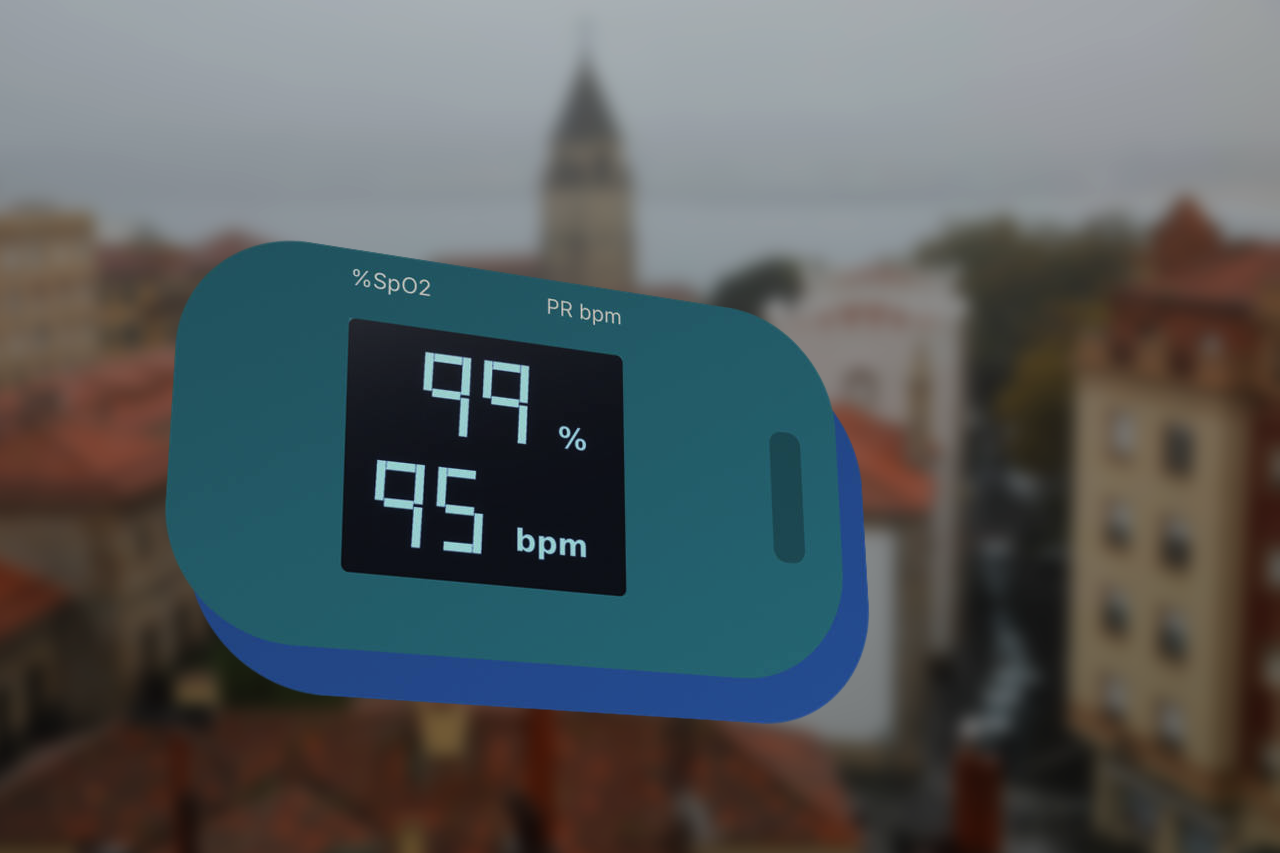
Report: 95 bpm
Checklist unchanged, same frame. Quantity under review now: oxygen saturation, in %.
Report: 99 %
